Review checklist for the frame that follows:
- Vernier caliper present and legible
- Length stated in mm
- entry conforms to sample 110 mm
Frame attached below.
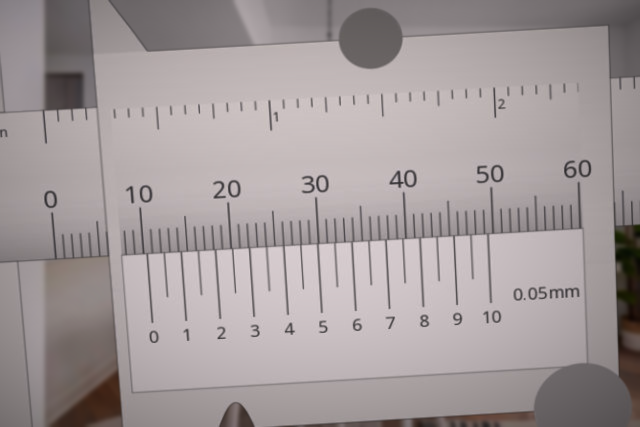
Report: 10.4 mm
